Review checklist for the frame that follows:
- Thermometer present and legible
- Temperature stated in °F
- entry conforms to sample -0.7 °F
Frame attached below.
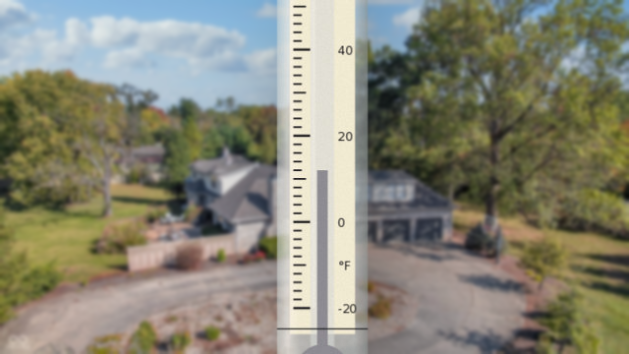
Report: 12 °F
